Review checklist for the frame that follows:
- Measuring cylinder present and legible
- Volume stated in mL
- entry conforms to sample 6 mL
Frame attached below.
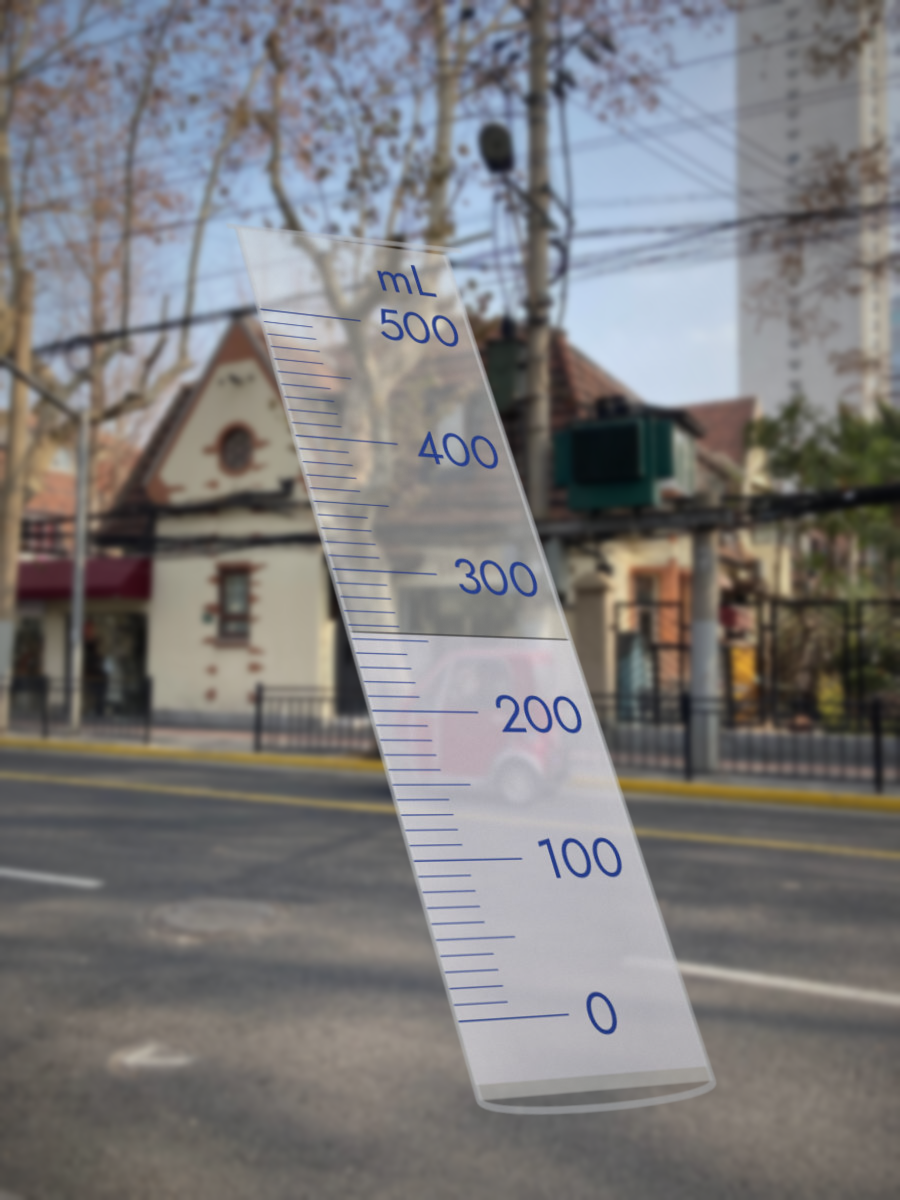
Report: 255 mL
